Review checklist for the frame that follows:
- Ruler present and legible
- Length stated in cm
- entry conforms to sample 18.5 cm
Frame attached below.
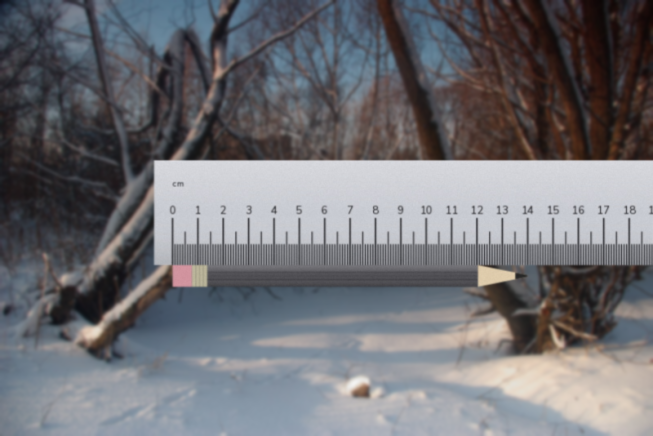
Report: 14 cm
